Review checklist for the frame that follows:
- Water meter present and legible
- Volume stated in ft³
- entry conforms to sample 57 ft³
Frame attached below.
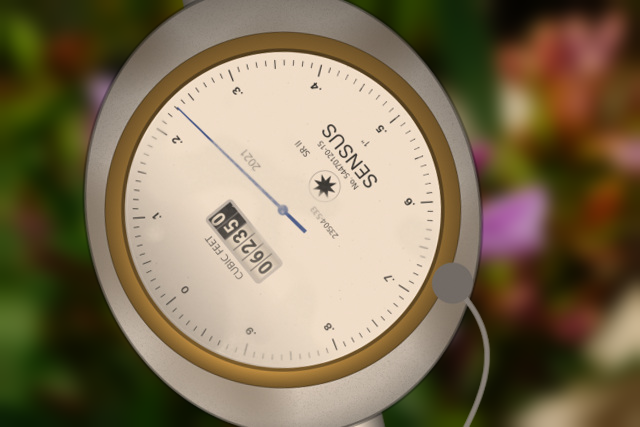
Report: 62350.23 ft³
